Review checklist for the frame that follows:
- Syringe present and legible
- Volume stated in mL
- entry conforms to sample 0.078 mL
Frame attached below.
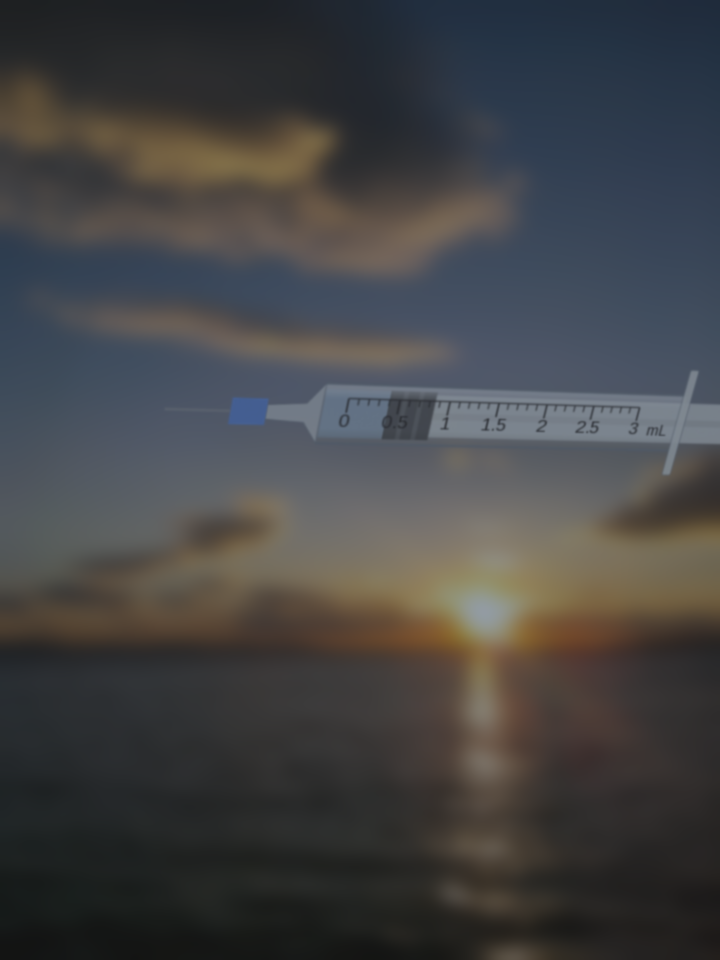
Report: 0.4 mL
